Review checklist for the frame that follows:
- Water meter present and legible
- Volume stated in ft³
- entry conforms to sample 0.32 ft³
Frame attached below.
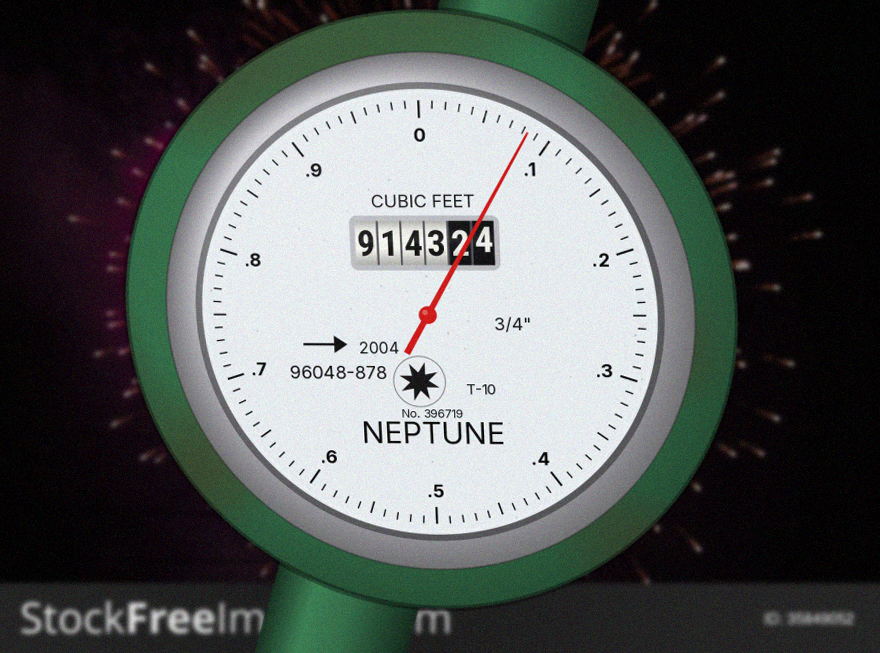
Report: 914324.08 ft³
